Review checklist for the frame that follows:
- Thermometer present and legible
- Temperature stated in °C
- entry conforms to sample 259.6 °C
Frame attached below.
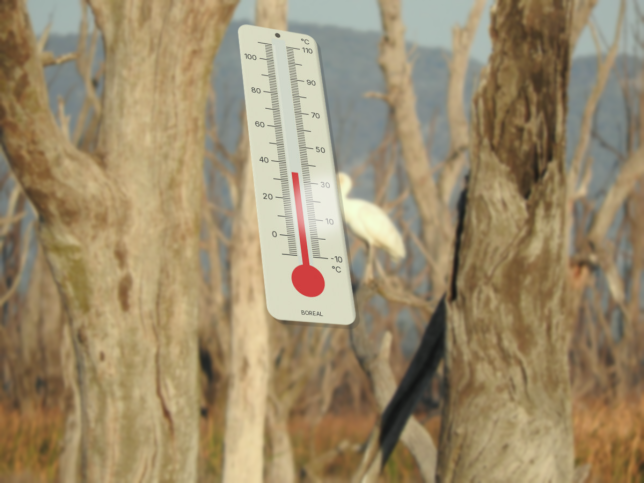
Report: 35 °C
